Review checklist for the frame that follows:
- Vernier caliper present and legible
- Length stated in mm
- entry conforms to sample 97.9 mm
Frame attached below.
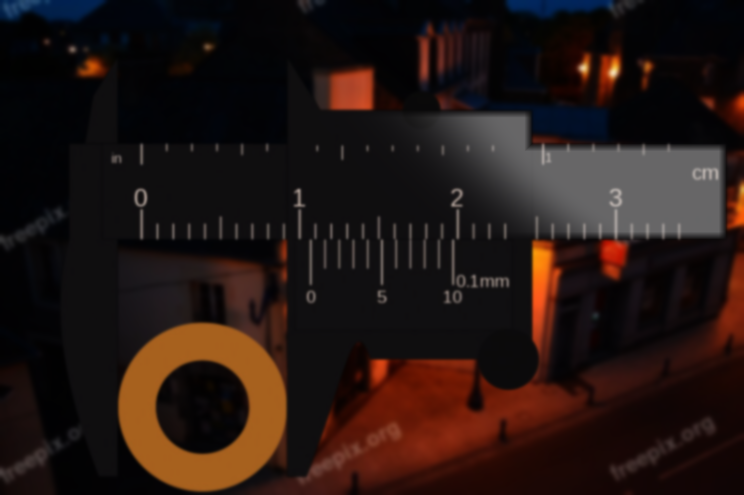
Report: 10.7 mm
